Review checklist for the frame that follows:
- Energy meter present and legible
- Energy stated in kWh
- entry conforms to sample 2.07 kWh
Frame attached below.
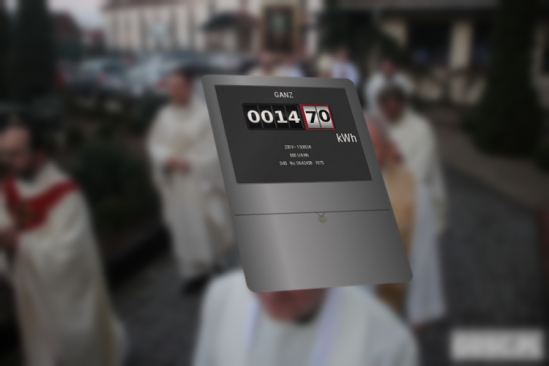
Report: 14.70 kWh
